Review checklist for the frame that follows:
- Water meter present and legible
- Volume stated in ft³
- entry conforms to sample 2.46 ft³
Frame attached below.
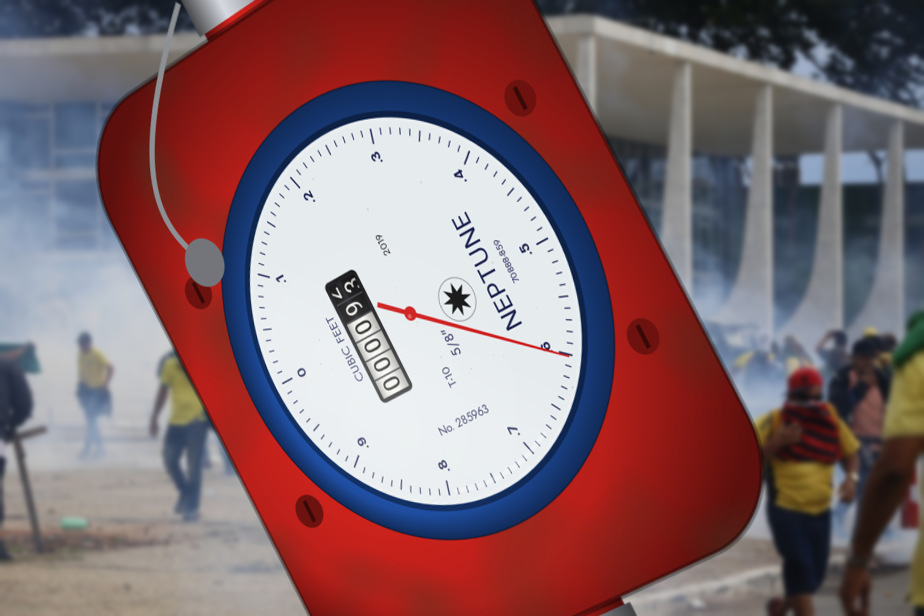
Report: 92.60 ft³
